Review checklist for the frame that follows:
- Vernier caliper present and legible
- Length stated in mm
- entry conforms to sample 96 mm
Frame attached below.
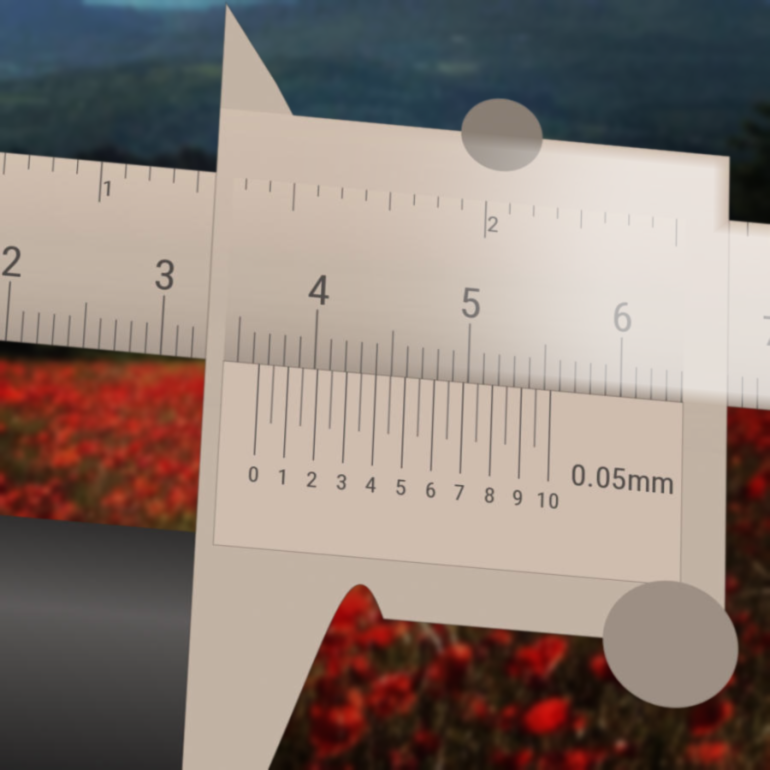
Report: 36.4 mm
